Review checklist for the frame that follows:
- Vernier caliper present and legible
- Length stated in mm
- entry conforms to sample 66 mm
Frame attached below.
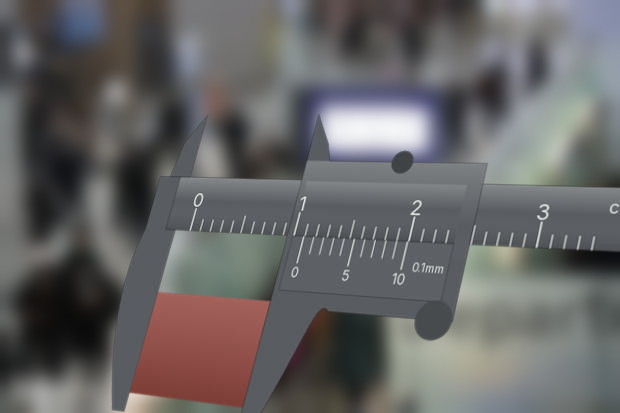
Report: 10.9 mm
